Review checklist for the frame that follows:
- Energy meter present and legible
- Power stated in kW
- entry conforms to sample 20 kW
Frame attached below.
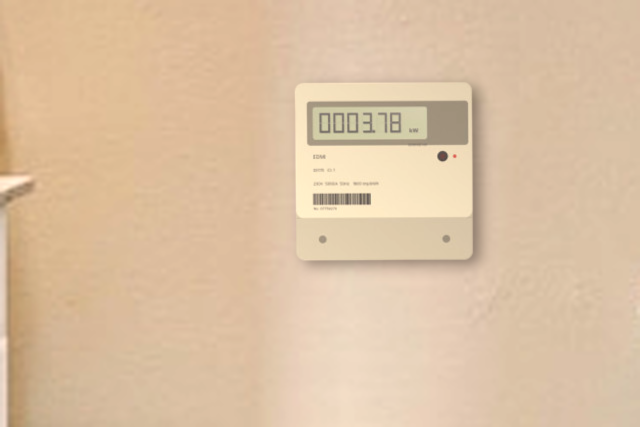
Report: 3.78 kW
